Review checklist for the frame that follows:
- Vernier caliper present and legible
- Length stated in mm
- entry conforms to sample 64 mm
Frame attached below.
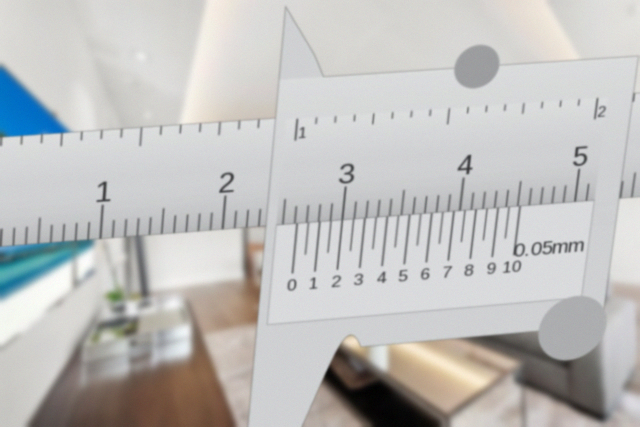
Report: 26.2 mm
